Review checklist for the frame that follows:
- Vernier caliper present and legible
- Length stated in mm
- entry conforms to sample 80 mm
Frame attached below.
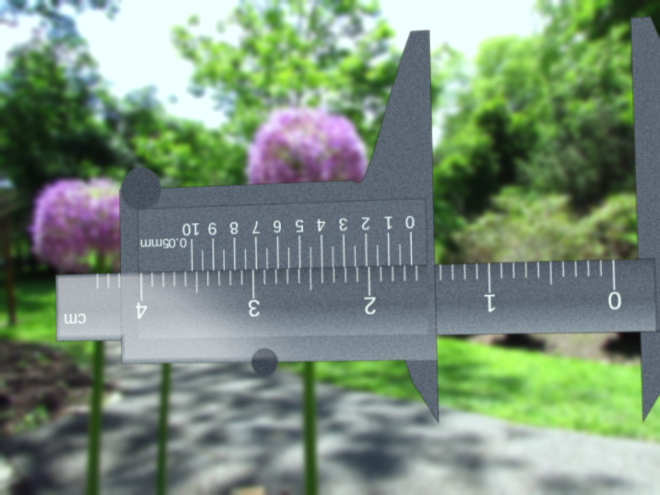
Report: 16.4 mm
